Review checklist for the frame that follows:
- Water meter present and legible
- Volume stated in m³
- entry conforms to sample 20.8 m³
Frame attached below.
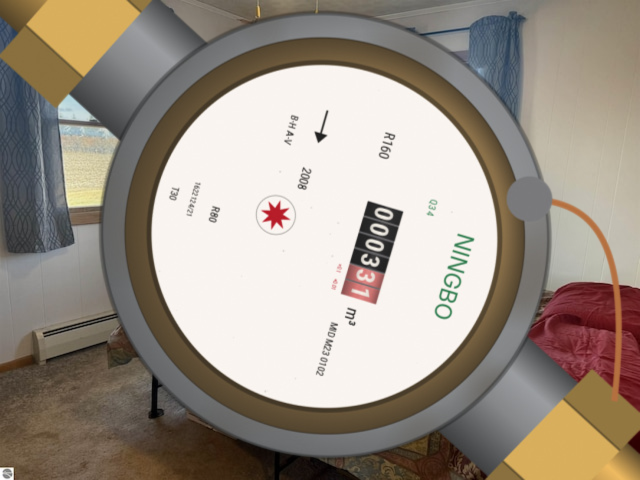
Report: 3.31 m³
